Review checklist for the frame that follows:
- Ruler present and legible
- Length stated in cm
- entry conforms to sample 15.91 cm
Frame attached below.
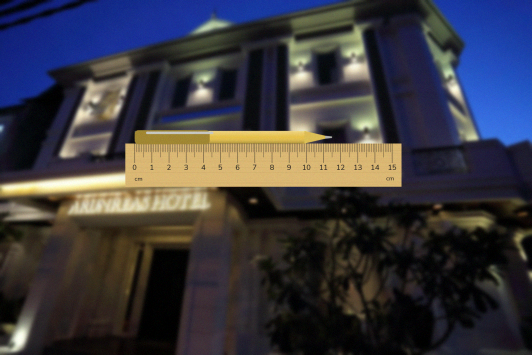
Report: 11.5 cm
